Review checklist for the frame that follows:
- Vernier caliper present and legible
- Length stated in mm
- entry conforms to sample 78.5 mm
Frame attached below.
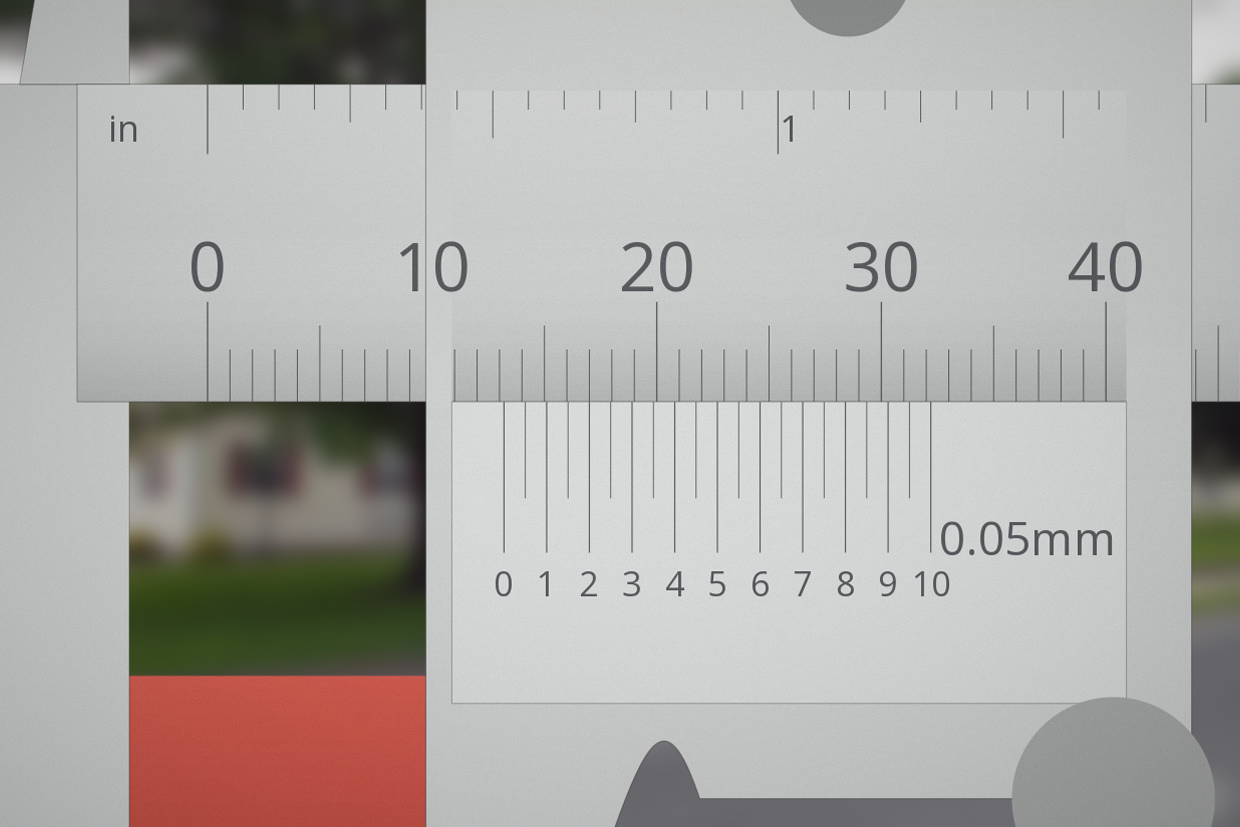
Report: 13.20 mm
